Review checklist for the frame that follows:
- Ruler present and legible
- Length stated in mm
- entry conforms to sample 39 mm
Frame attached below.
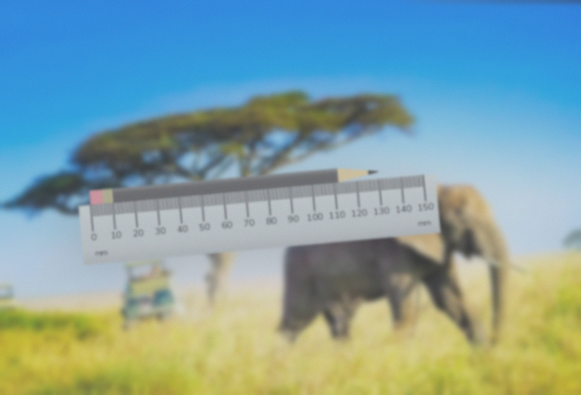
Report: 130 mm
